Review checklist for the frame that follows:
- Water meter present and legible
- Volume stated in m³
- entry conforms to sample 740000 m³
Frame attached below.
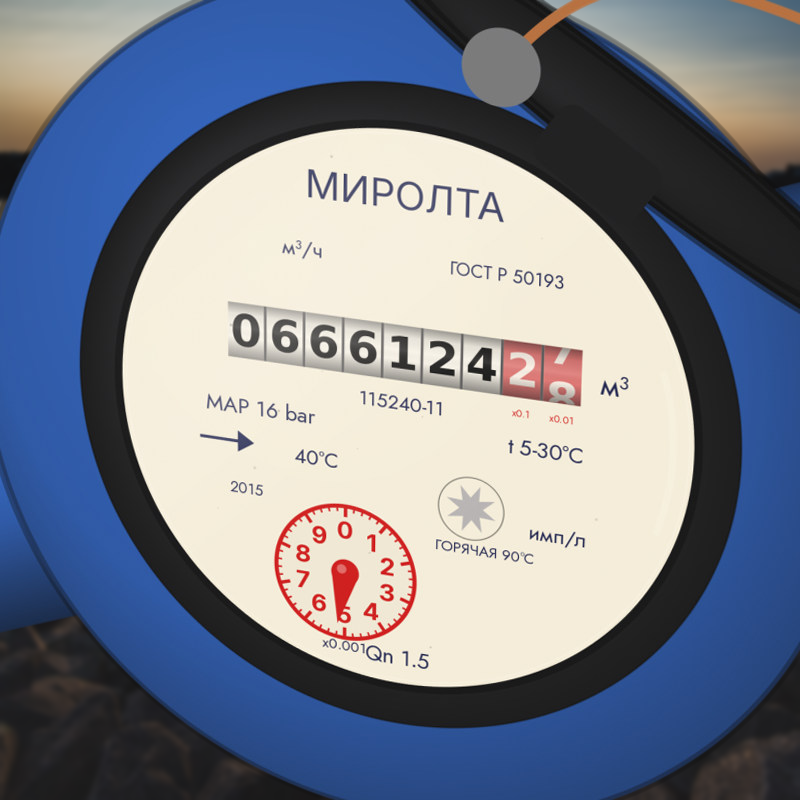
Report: 666124.275 m³
